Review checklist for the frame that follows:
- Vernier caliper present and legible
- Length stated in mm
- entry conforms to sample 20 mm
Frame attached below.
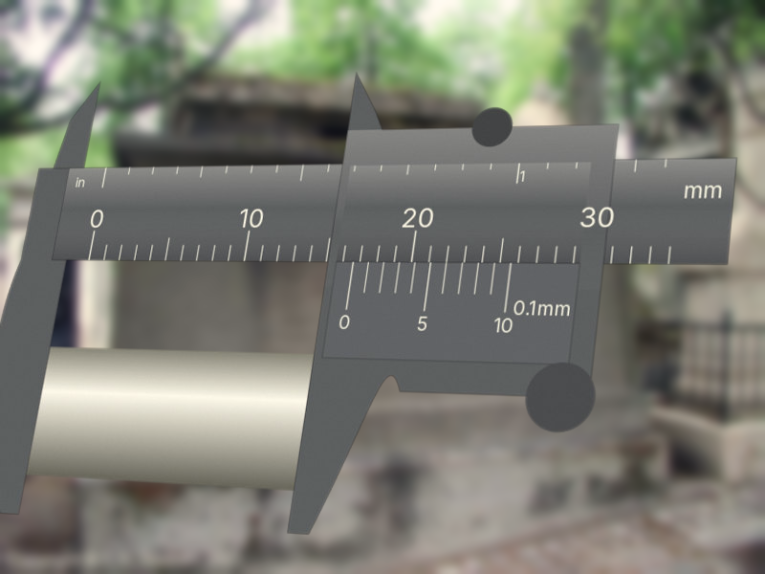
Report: 16.6 mm
